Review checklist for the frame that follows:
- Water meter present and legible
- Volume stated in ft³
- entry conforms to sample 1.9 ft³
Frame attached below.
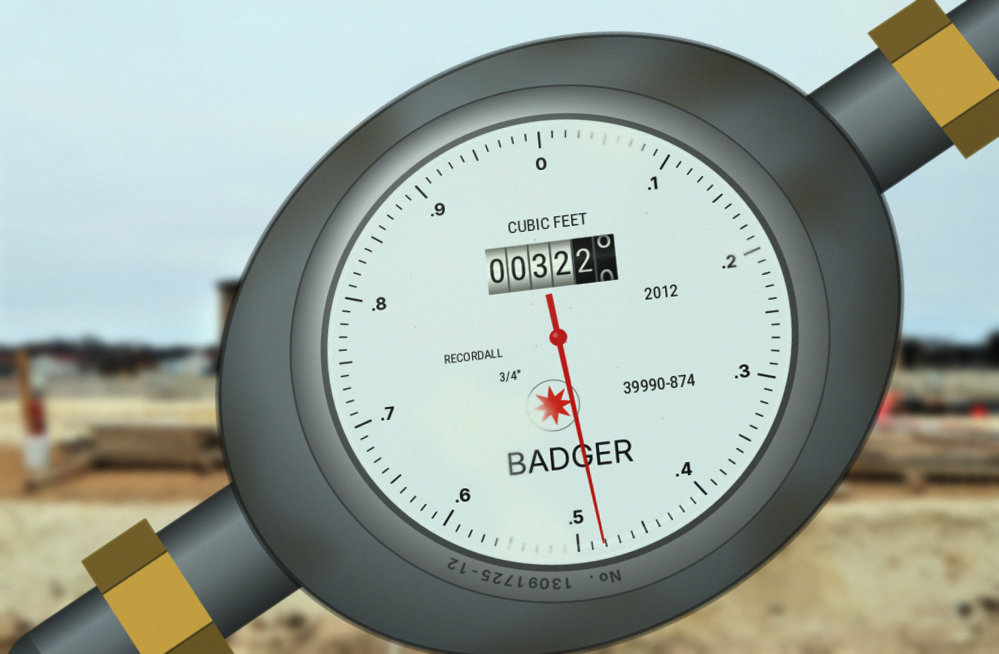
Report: 3228.48 ft³
